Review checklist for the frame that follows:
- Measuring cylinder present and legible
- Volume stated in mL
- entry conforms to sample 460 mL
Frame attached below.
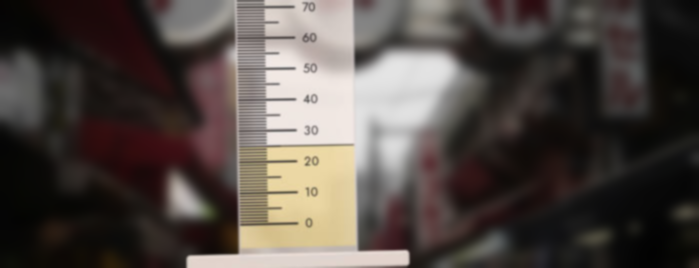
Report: 25 mL
